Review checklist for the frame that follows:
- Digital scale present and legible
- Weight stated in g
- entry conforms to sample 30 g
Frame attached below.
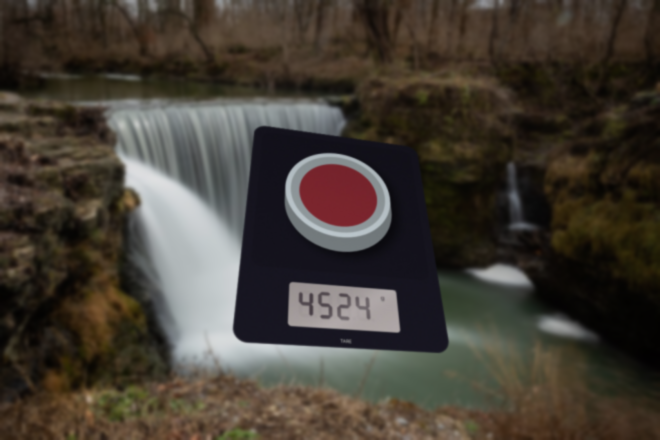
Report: 4524 g
